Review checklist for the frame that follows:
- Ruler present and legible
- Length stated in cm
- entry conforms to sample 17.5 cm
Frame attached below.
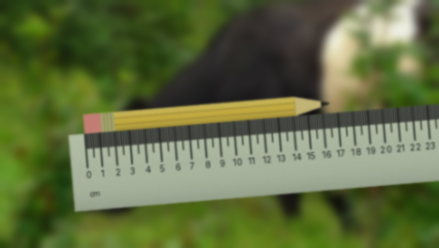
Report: 16.5 cm
